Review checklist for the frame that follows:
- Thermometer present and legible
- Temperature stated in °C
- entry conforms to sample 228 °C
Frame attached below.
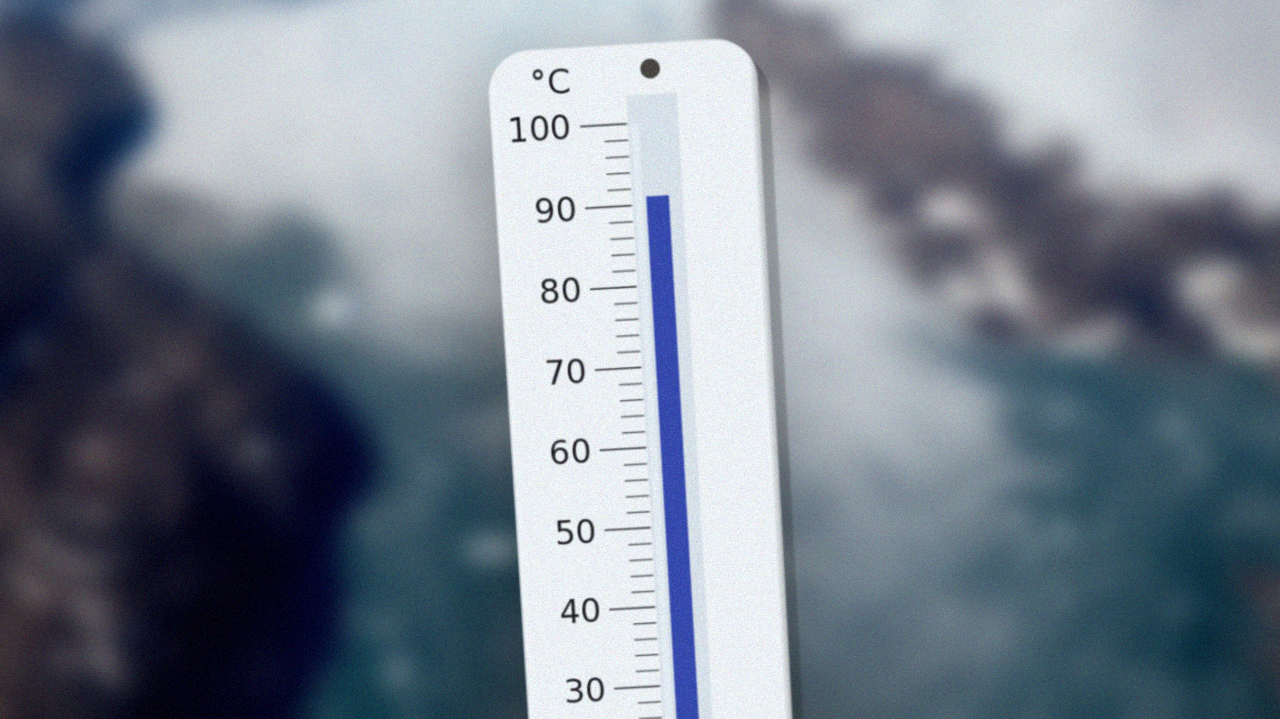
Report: 91 °C
